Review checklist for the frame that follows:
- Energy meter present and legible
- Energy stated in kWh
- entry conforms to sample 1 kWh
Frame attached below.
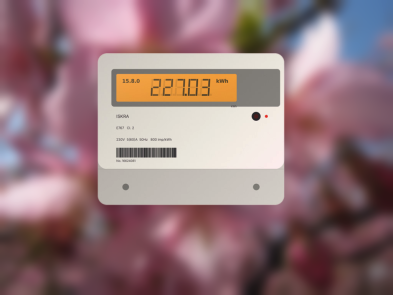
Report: 227.03 kWh
